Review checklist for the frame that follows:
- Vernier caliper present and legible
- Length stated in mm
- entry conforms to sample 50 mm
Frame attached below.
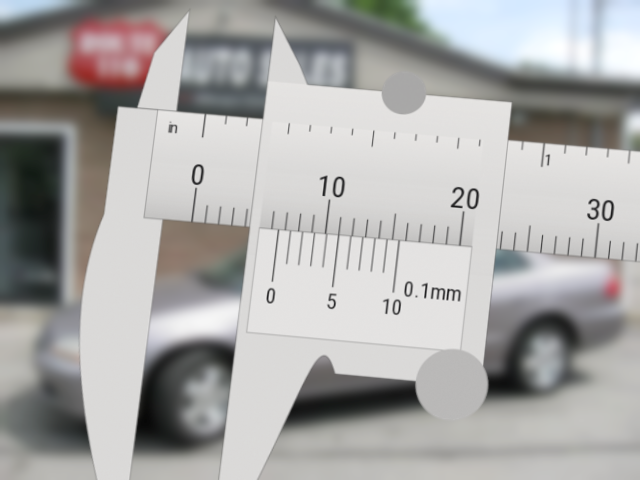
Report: 6.5 mm
